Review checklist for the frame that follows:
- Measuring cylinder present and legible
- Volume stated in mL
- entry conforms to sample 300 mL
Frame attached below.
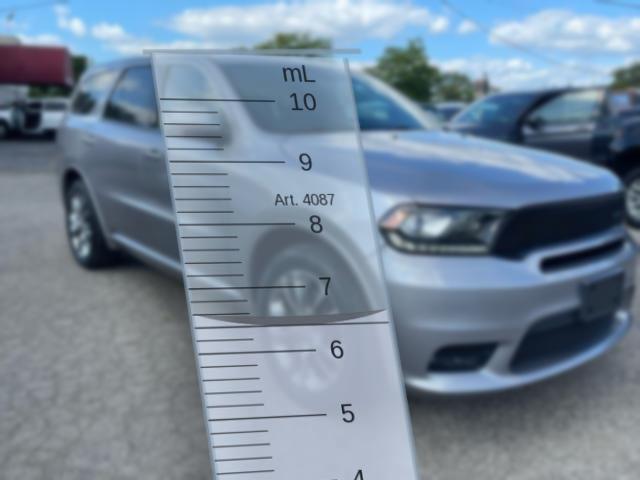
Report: 6.4 mL
